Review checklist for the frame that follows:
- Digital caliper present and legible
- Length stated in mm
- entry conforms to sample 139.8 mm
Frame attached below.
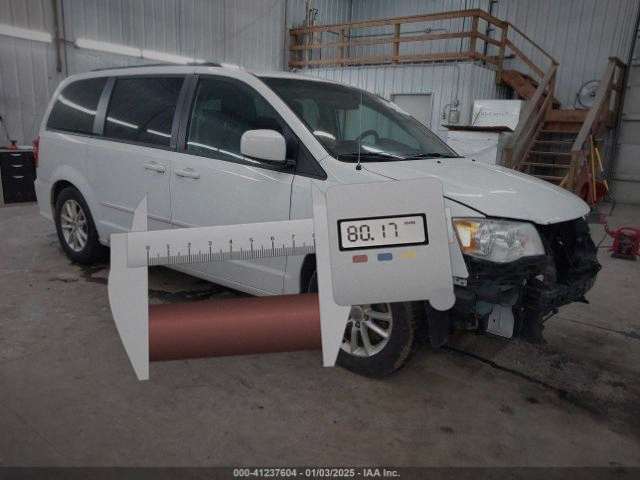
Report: 80.17 mm
